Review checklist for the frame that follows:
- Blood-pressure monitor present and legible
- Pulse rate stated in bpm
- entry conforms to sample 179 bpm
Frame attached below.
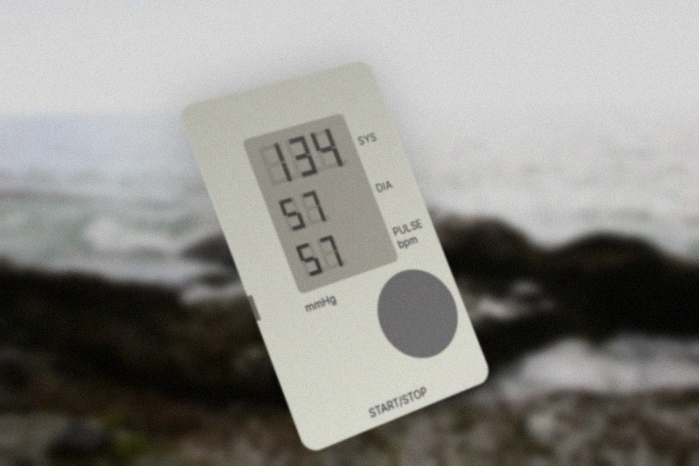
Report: 57 bpm
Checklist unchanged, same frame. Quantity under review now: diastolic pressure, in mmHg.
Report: 57 mmHg
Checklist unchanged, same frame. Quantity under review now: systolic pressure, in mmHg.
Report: 134 mmHg
